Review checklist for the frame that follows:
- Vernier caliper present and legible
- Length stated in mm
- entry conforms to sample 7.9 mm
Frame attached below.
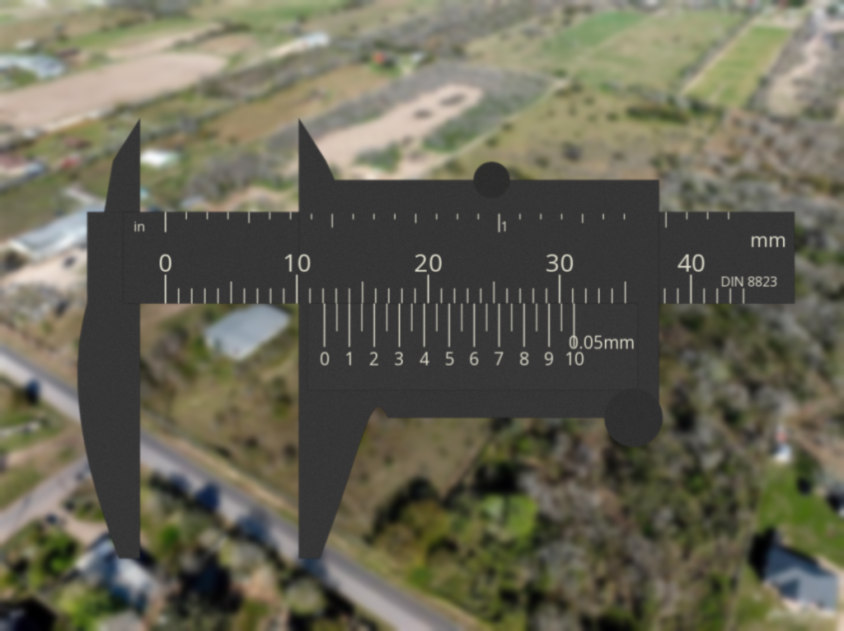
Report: 12.1 mm
